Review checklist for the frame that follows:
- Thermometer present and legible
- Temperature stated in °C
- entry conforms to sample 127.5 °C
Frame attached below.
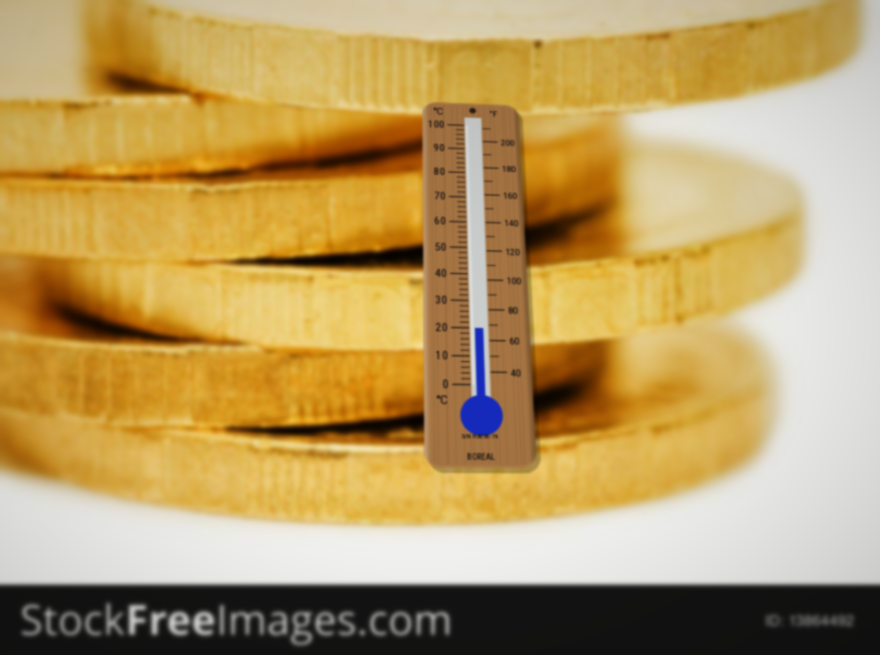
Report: 20 °C
